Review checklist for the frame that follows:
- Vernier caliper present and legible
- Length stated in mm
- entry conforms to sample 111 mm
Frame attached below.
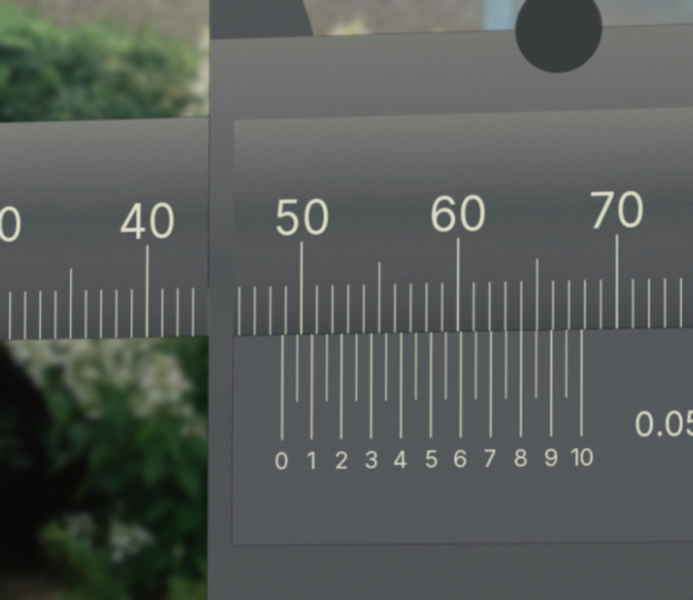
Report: 48.8 mm
